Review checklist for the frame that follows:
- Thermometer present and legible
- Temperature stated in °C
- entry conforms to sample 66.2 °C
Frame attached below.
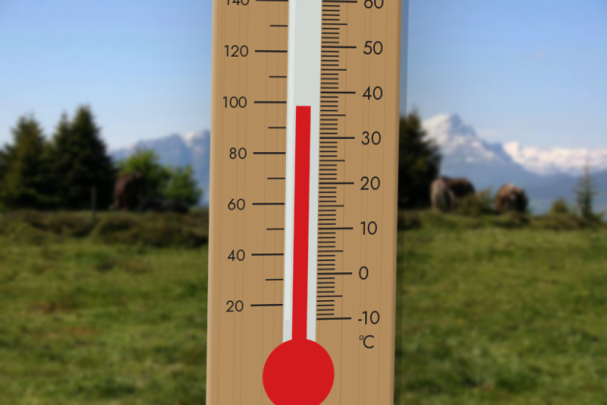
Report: 37 °C
